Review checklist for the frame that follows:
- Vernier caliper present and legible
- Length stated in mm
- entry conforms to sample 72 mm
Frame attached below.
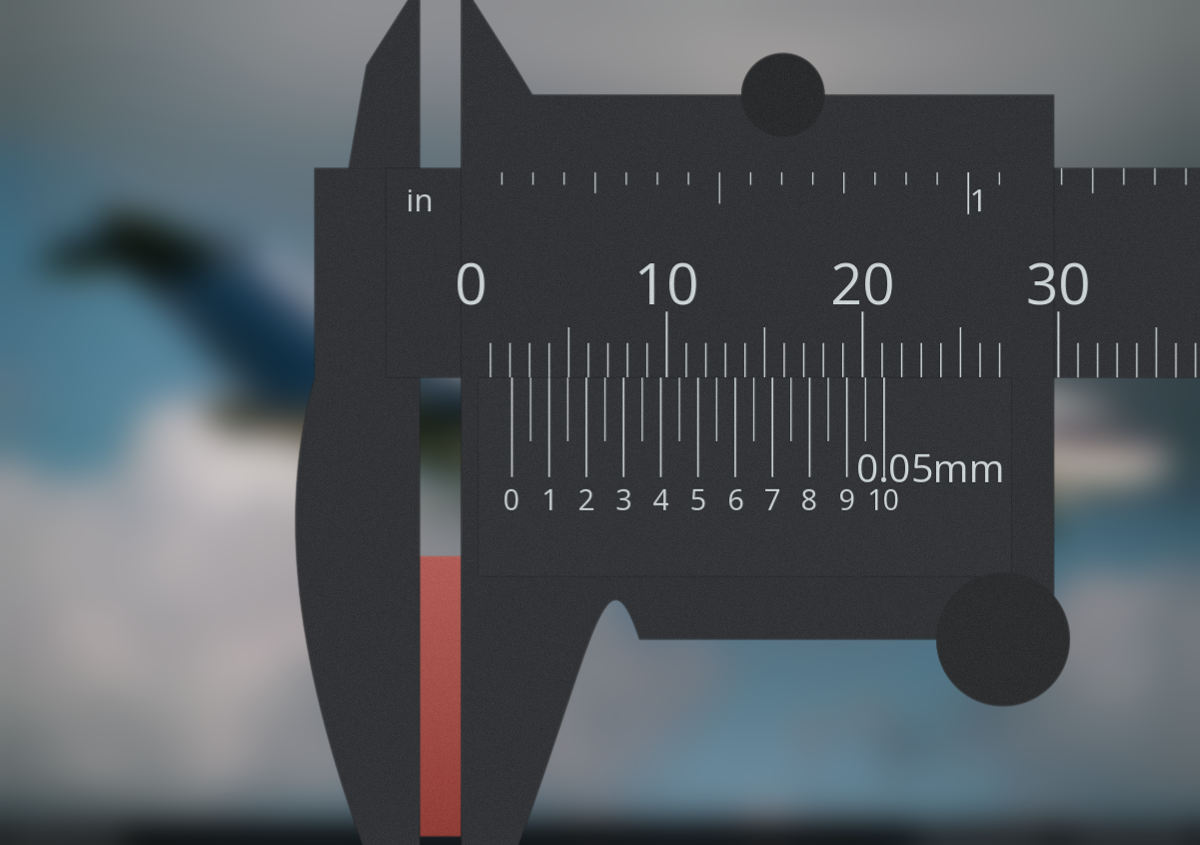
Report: 2.1 mm
